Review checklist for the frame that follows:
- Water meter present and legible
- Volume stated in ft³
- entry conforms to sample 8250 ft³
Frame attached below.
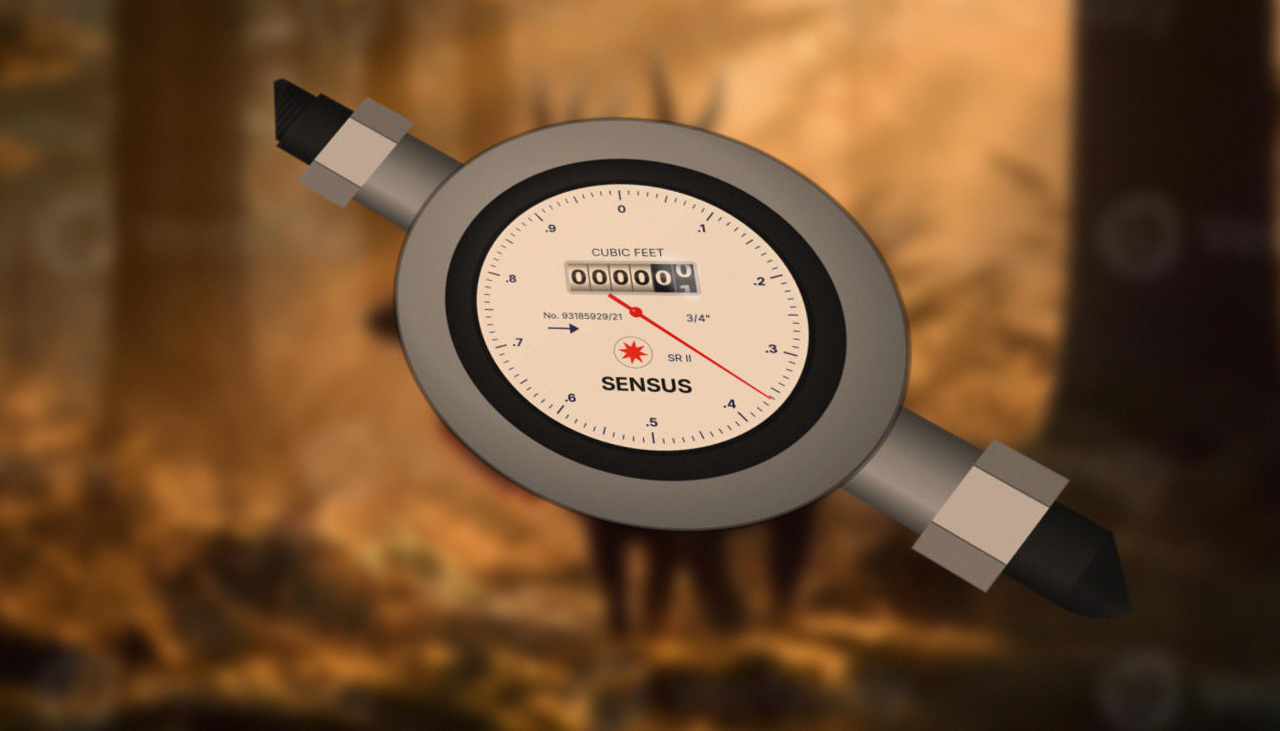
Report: 0.36 ft³
